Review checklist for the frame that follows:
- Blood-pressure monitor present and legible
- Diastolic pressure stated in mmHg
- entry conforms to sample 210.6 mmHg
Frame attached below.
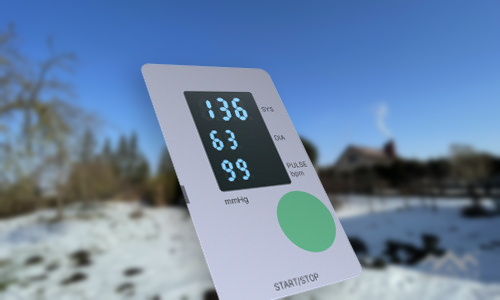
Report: 63 mmHg
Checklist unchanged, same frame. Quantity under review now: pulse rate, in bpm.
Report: 99 bpm
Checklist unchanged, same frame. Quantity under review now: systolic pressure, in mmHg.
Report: 136 mmHg
